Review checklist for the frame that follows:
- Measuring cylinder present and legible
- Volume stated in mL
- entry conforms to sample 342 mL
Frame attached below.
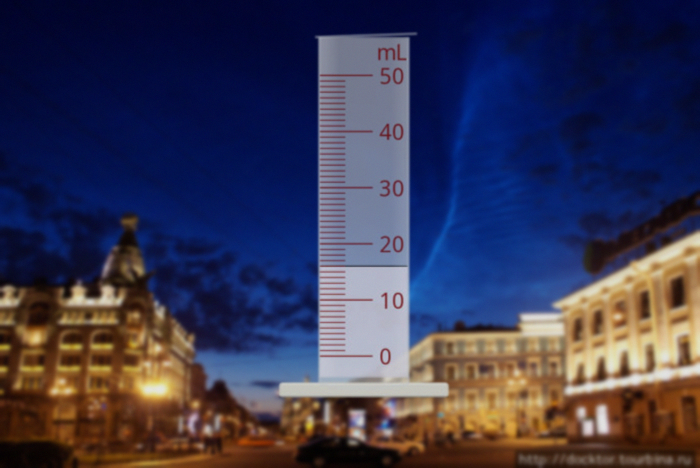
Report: 16 mL
